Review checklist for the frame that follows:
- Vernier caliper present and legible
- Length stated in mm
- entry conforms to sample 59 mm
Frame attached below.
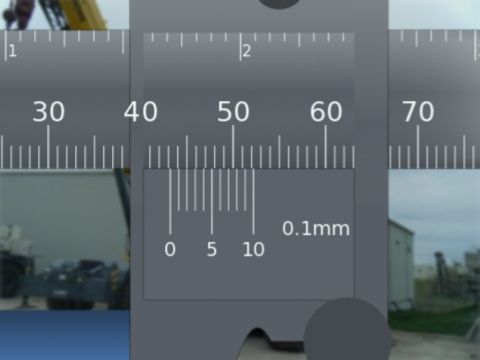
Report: 43.2 mm
